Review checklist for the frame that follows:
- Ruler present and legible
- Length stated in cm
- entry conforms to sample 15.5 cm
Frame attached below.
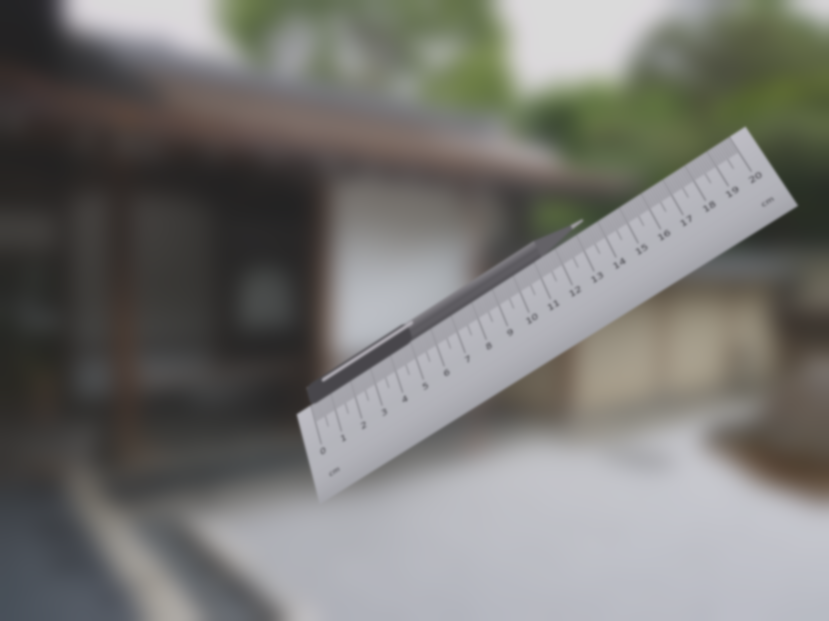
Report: 13.5 cm
